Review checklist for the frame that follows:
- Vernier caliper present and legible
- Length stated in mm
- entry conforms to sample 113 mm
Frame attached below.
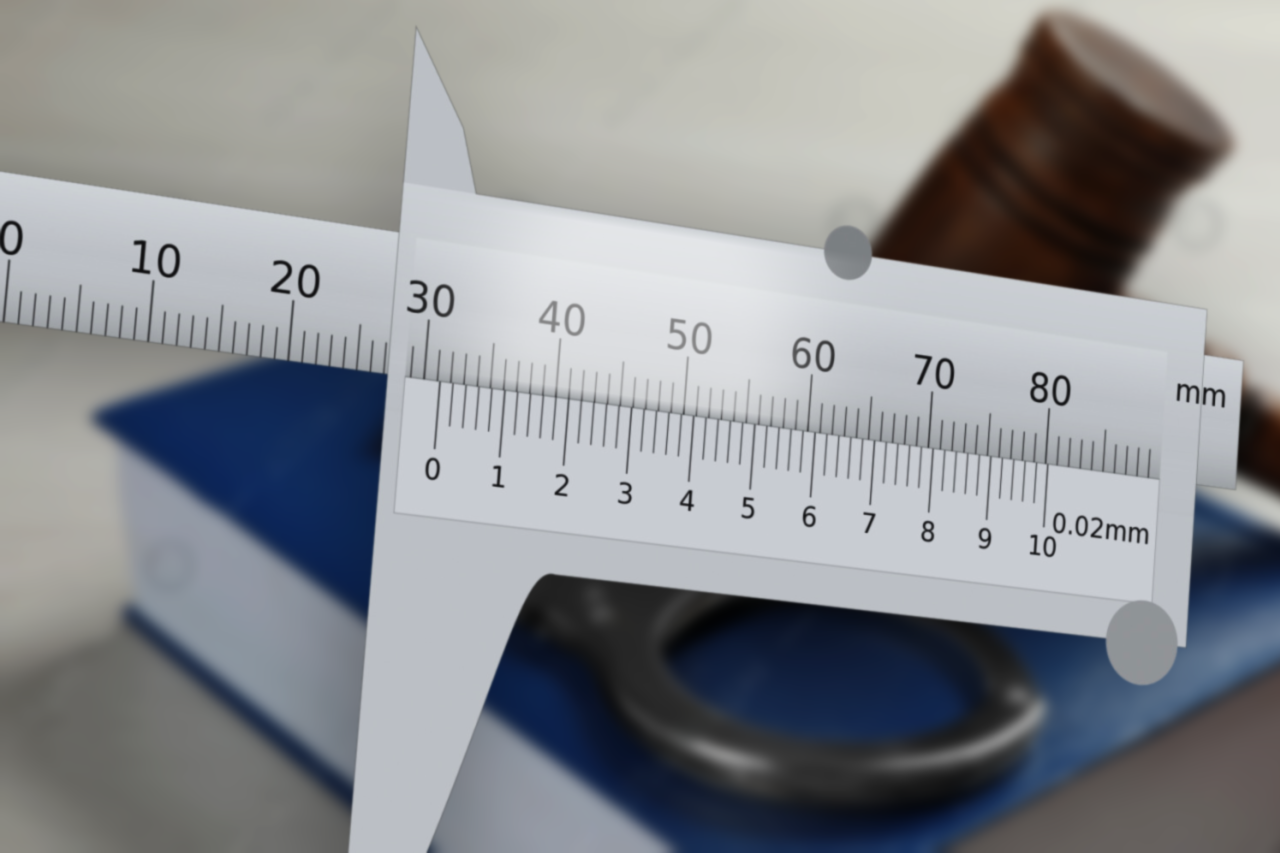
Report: 31.2 mm
